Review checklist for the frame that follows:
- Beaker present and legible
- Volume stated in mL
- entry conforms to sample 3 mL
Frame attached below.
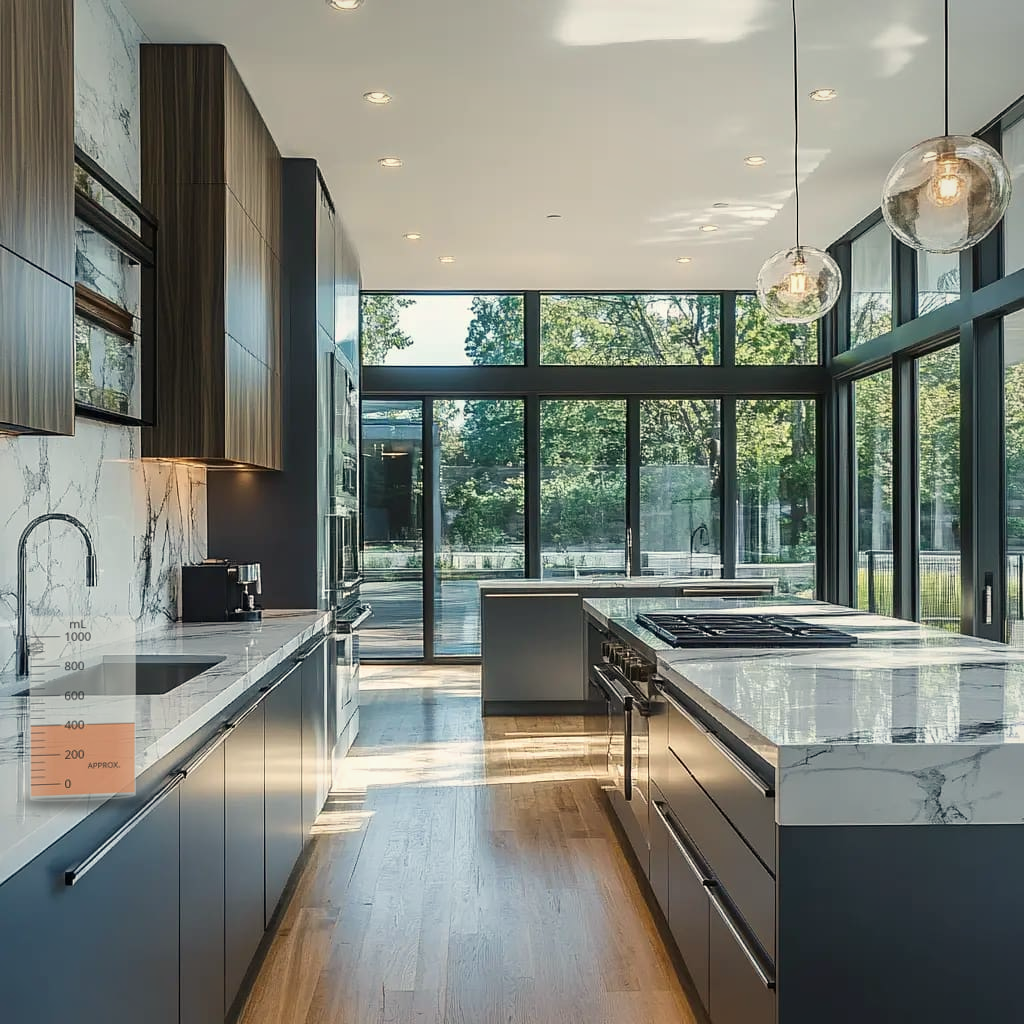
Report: 400 mL
